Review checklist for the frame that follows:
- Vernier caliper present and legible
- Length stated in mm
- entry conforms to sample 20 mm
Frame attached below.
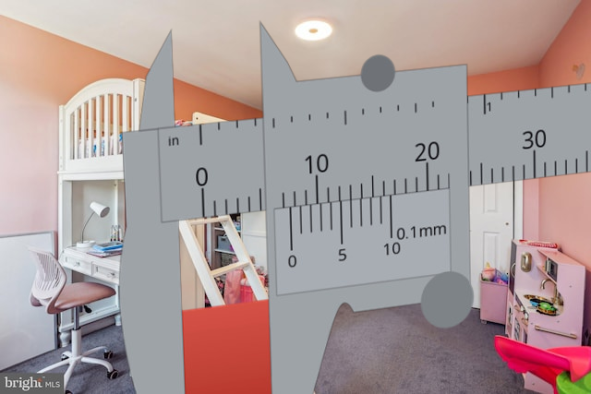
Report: 7.6 mm
